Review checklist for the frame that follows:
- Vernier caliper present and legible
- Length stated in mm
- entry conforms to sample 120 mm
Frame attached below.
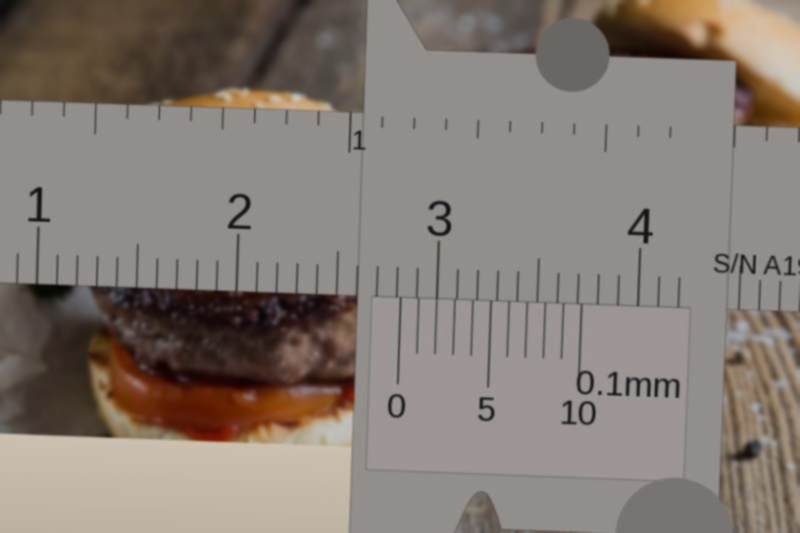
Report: 28.2 mm
